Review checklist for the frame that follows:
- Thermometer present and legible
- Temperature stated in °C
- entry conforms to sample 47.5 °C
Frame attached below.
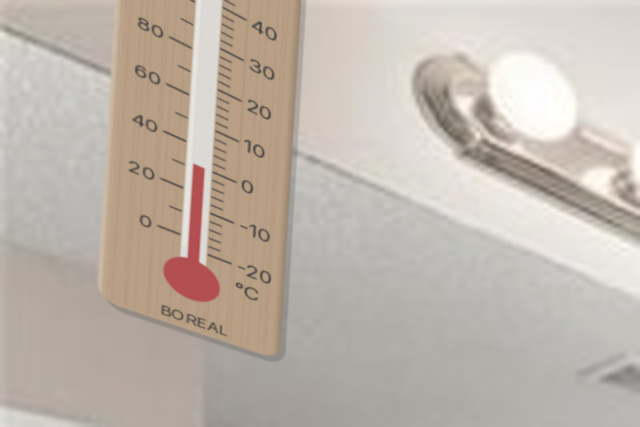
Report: 0 °C
